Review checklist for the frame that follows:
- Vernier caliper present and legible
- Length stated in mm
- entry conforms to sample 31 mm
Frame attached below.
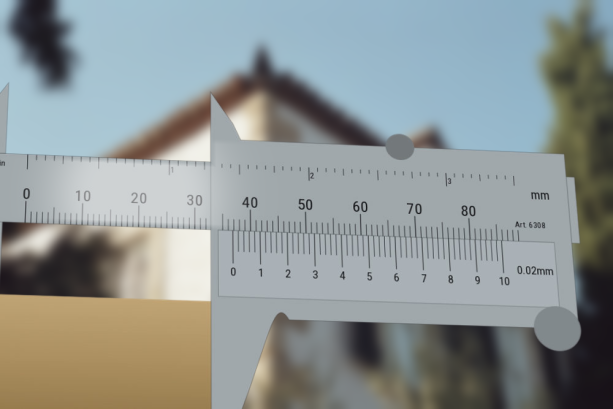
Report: 36.8 mm
